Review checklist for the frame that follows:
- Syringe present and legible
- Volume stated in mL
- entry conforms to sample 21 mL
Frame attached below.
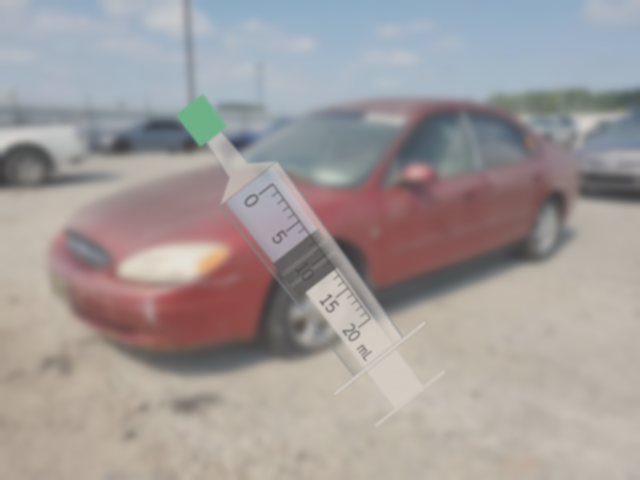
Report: 7 mL
